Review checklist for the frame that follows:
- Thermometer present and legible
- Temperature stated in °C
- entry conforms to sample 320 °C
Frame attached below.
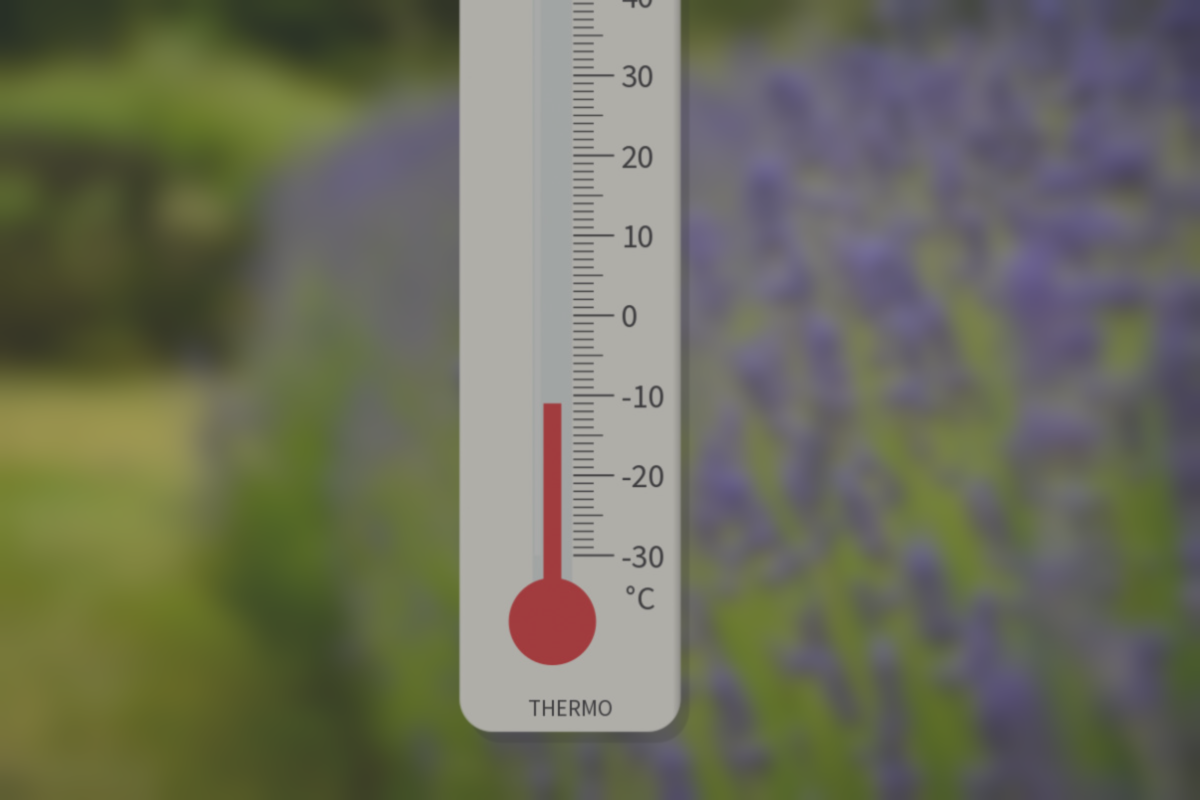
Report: -11 °C
